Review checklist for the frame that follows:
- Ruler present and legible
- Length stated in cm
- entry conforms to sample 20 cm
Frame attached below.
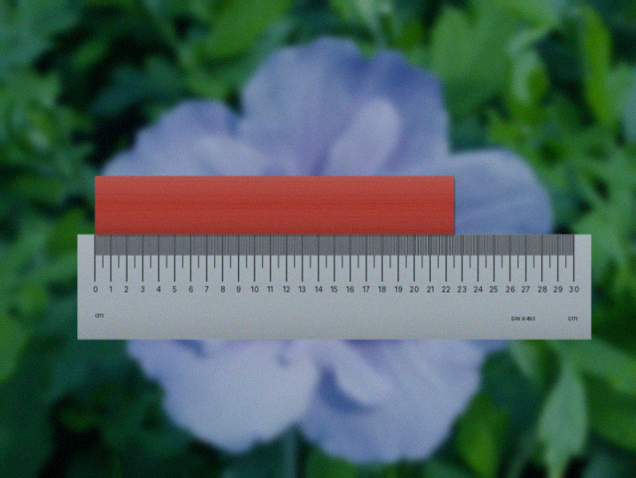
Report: 22.5 cm
